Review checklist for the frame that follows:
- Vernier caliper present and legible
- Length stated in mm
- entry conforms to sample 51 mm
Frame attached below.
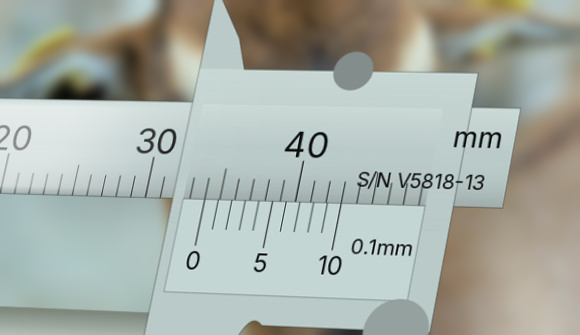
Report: 34.0 mm
